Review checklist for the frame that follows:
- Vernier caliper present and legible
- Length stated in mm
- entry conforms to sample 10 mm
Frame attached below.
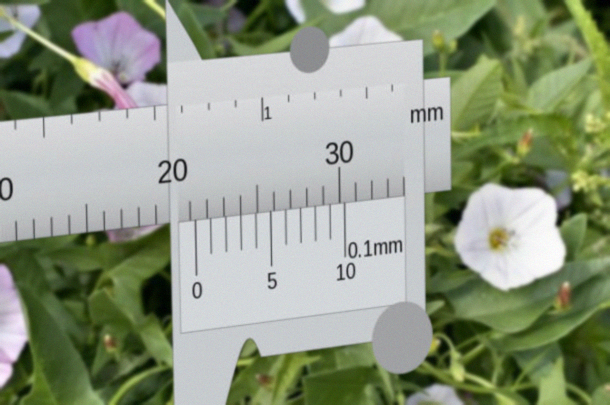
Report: 21.3 mm
